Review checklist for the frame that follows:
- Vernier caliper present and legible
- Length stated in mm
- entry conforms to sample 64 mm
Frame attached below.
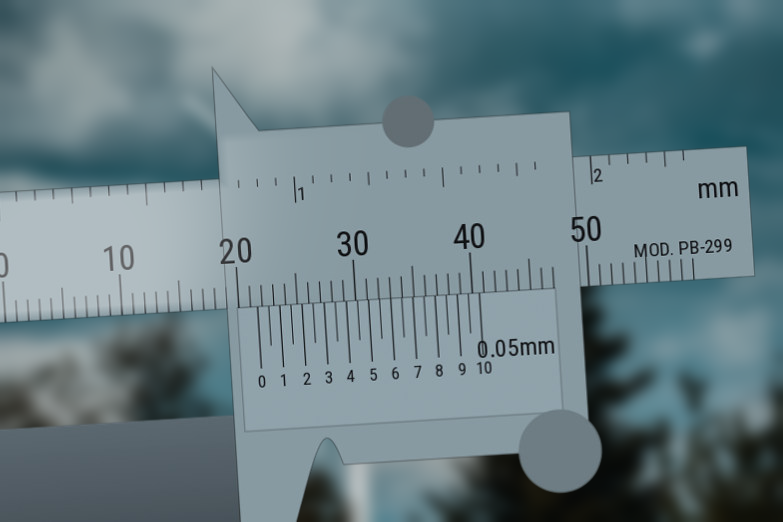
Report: 21.6 mm
